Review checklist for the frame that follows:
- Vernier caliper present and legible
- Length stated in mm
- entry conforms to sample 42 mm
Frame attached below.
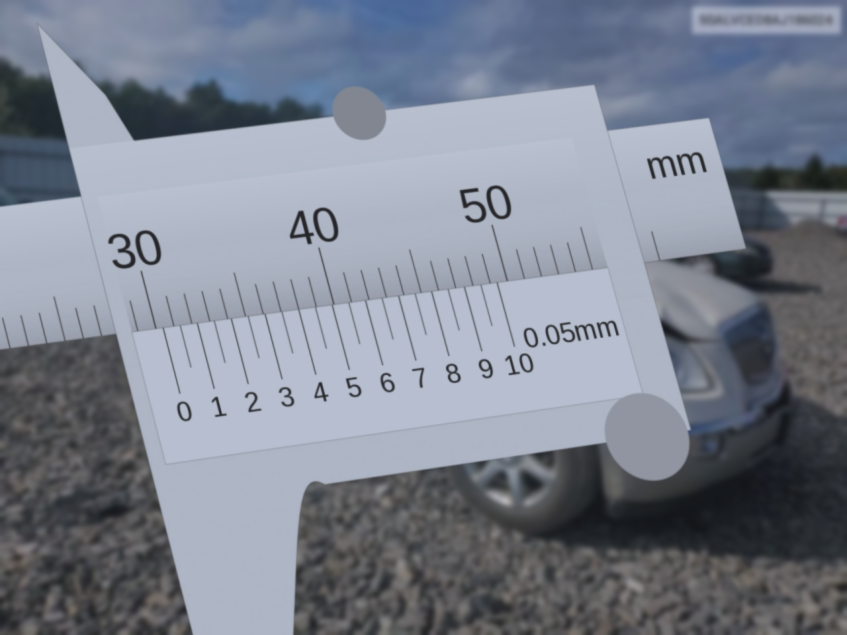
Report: 30.4 mm
